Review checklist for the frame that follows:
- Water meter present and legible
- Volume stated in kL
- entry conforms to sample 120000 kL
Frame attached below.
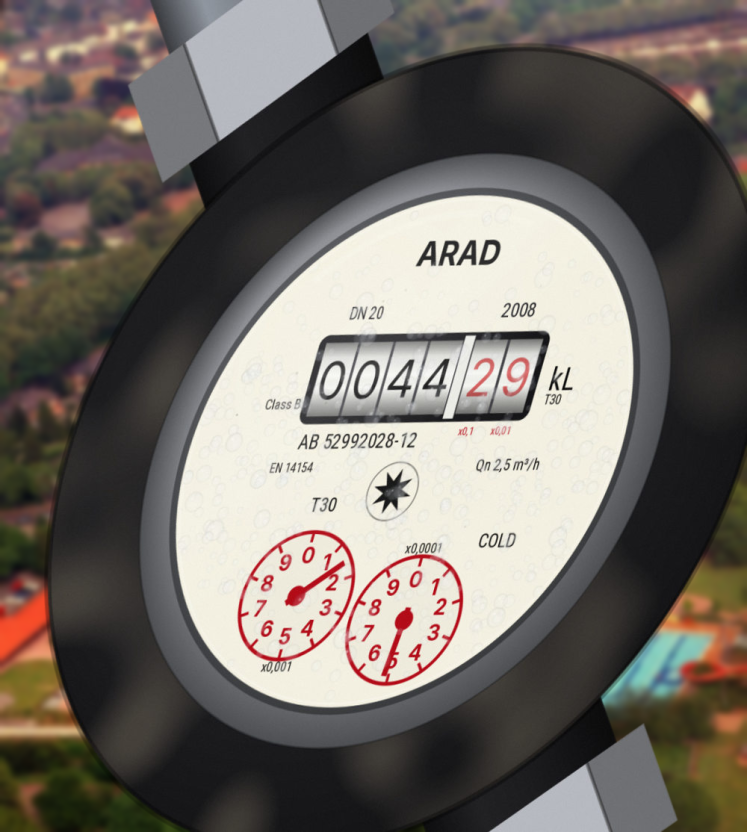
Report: 44.2915 kL
